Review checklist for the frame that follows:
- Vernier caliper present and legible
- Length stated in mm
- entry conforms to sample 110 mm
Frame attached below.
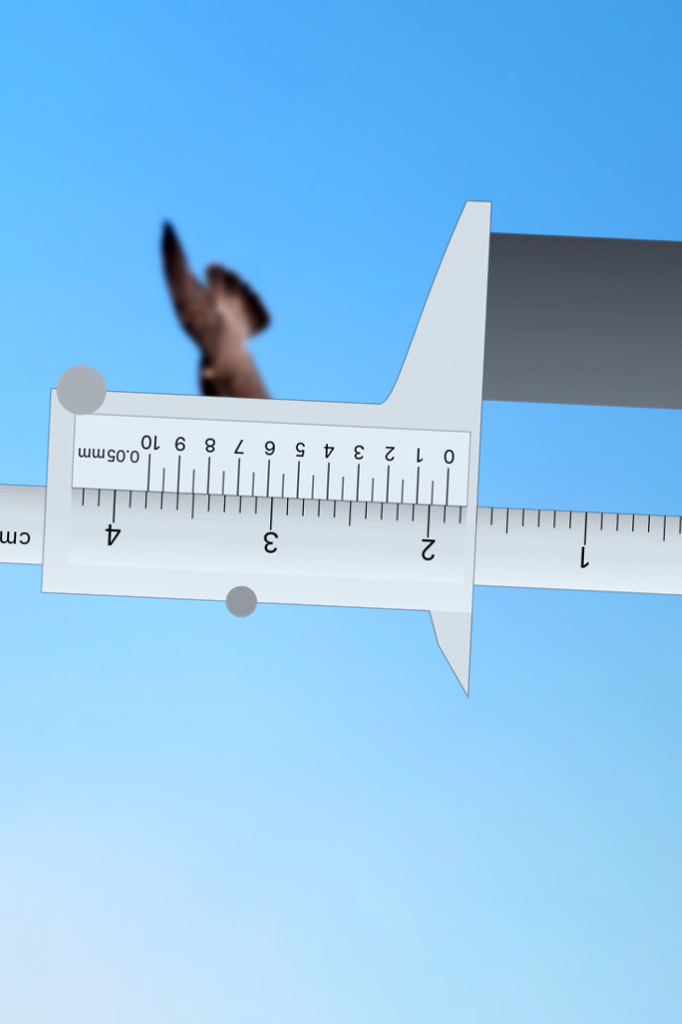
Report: 18.9 mm
